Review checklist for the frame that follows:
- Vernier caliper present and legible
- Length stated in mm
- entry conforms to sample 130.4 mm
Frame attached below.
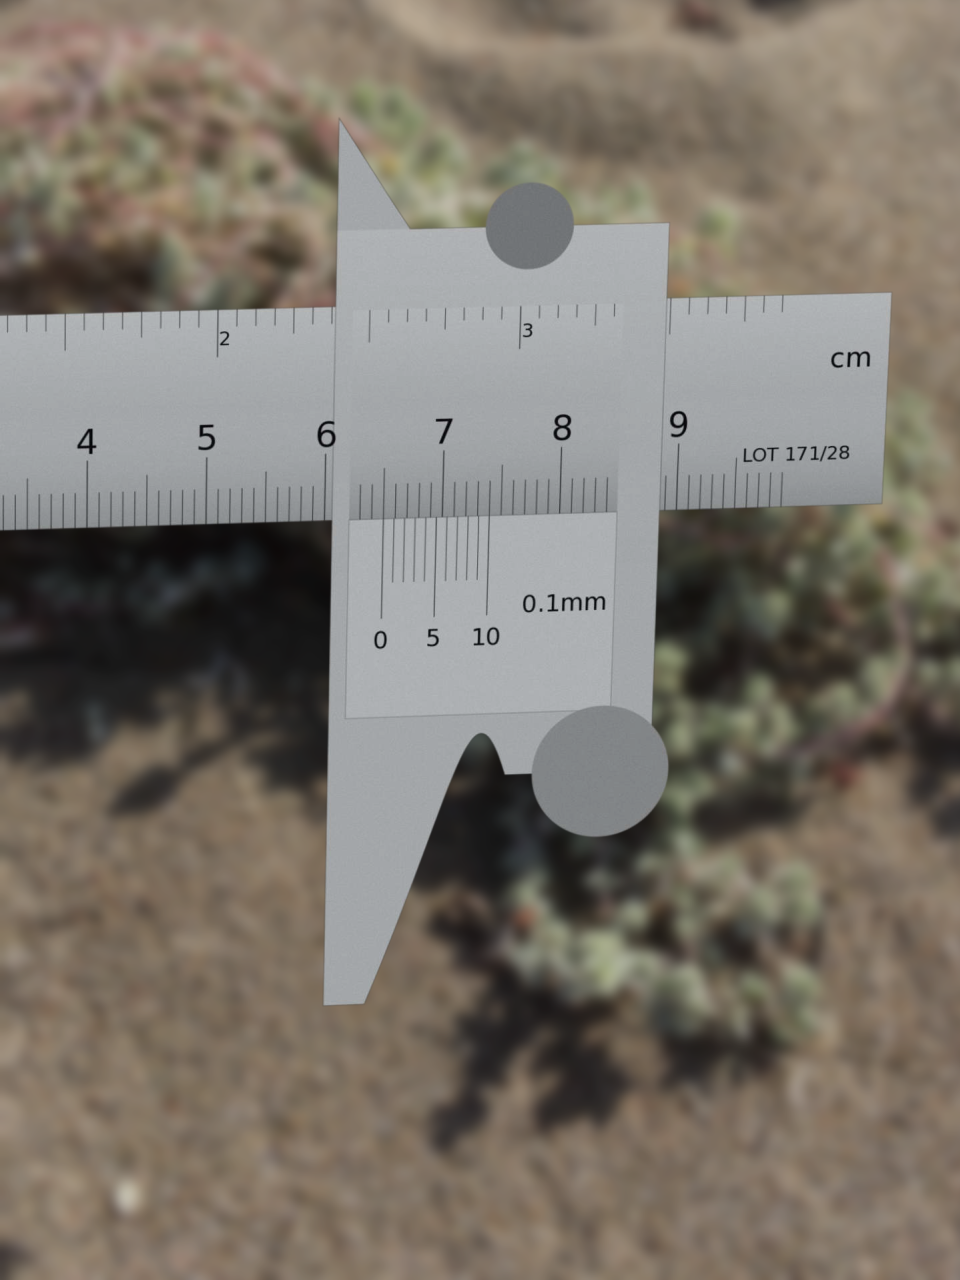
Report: 65.0 mm
